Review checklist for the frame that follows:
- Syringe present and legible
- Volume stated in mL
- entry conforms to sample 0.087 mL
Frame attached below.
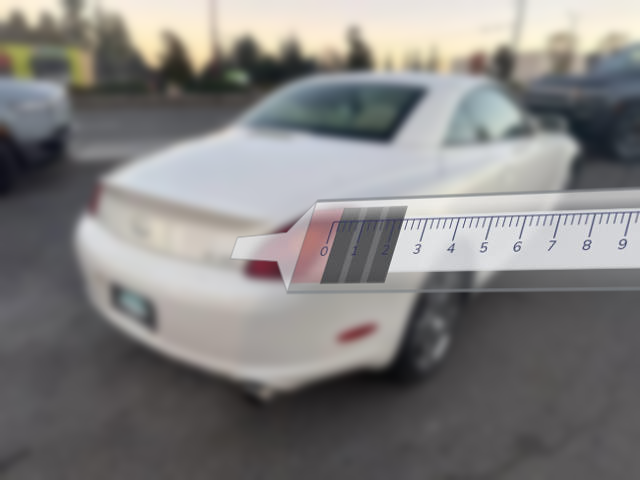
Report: 0.2 mL
